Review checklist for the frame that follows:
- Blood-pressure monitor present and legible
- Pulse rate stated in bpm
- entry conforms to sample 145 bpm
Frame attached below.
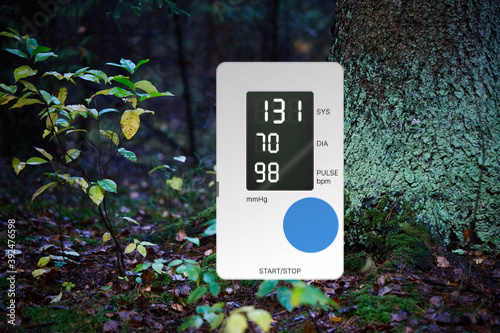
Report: 98 bpm
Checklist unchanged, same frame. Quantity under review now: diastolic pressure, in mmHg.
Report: 70 mmHg
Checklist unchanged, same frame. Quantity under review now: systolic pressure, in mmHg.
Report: 131 mmHg
